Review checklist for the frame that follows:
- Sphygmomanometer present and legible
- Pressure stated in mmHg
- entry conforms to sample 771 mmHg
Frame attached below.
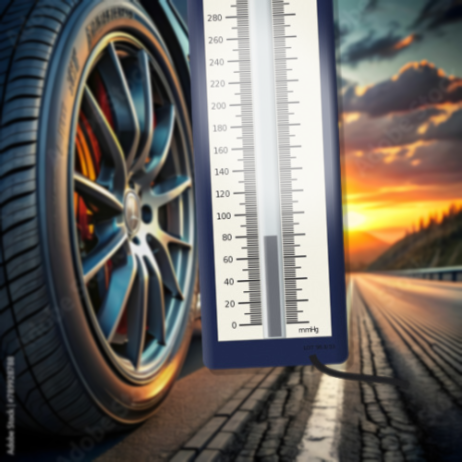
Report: 80 mmHg
